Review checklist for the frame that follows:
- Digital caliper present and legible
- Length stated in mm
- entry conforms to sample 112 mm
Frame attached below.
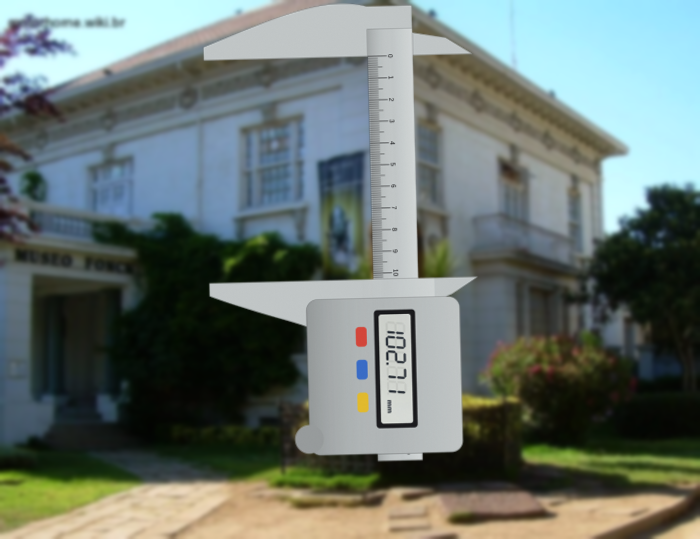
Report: 102.71 mm
